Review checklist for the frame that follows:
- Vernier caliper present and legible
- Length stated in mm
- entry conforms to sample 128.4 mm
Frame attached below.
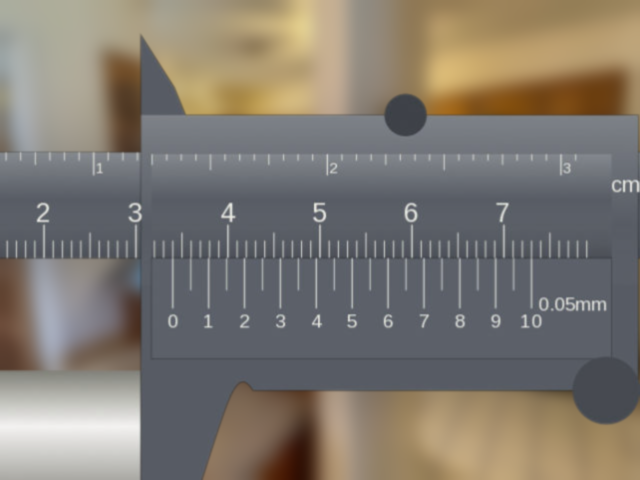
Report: 34.0 mm
